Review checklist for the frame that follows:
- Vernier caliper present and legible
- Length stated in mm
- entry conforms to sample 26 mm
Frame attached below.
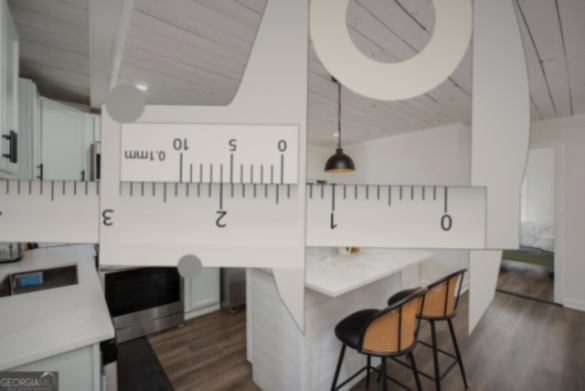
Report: 14.6 mm
